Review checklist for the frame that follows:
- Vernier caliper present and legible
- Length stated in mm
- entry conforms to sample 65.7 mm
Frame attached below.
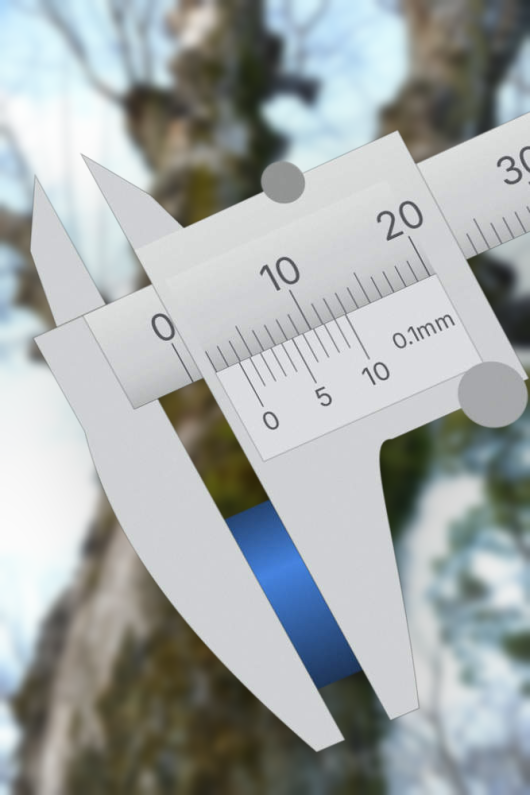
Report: 3.9 mm
